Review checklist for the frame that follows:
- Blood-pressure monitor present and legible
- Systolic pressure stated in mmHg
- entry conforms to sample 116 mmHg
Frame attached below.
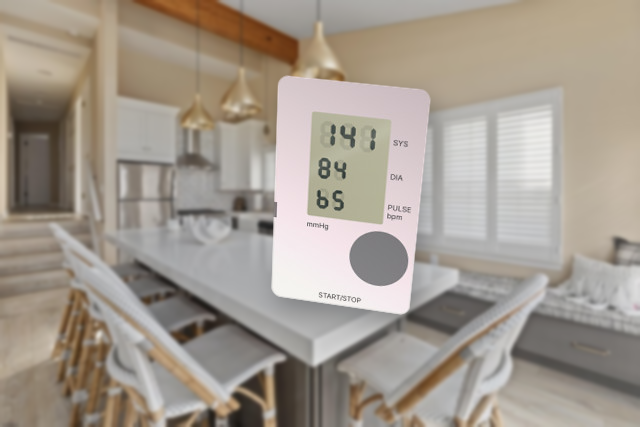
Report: 141 mmHg
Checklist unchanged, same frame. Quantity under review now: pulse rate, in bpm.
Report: 65 bpm
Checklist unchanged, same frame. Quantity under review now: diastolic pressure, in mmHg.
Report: 84 mmHg
